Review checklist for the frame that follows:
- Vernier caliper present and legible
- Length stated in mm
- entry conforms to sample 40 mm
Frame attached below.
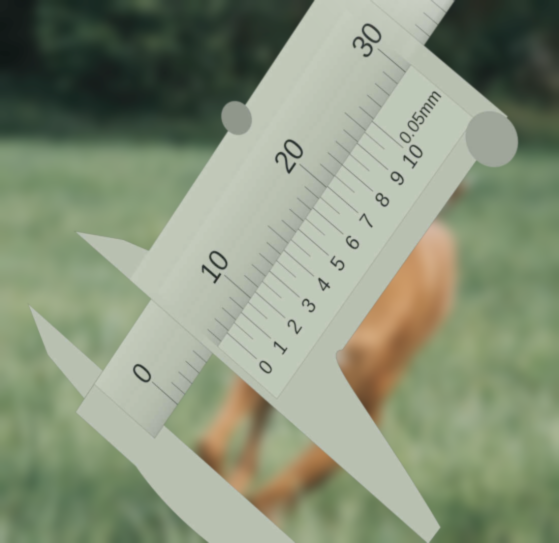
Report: 6.8 mm
